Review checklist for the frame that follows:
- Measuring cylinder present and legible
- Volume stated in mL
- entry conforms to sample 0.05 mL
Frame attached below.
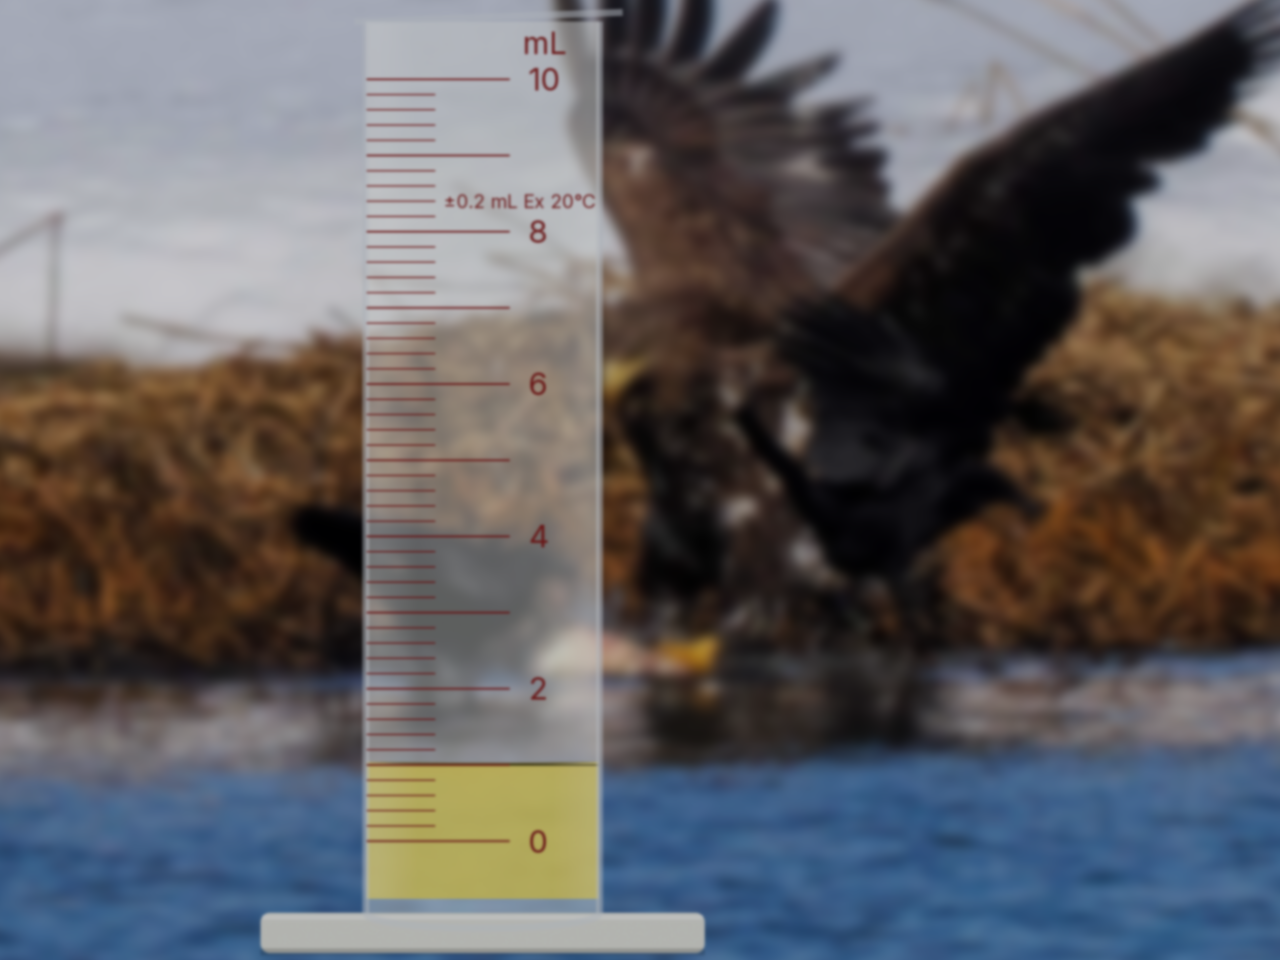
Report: 1 mL
